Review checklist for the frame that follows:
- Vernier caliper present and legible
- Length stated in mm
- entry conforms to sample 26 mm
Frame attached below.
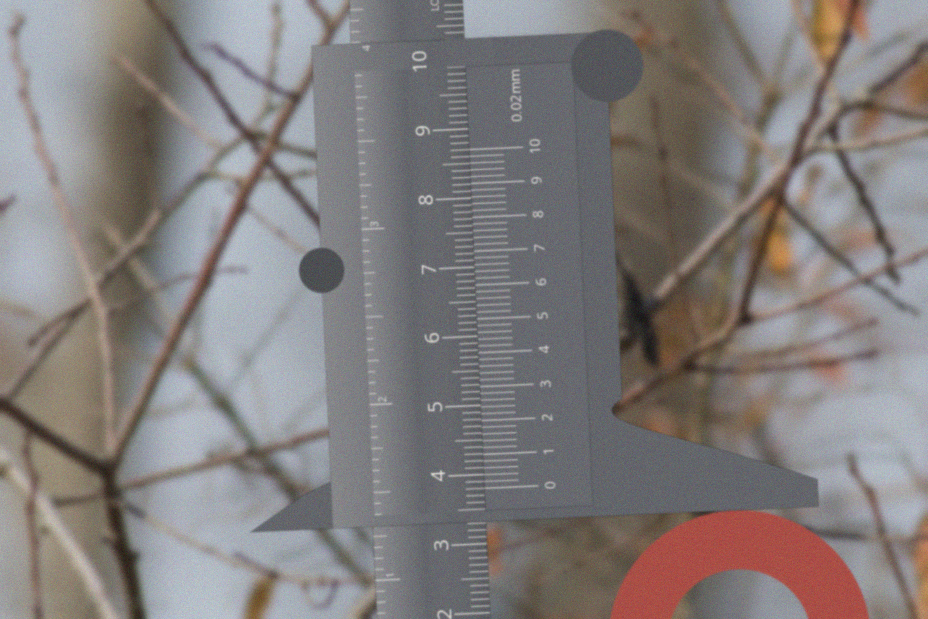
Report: 38.0 mm
